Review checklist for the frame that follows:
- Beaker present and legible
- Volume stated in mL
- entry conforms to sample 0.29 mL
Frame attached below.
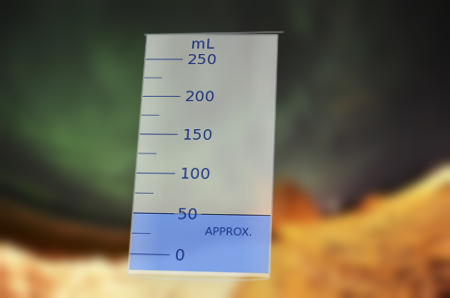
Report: 50 mL
